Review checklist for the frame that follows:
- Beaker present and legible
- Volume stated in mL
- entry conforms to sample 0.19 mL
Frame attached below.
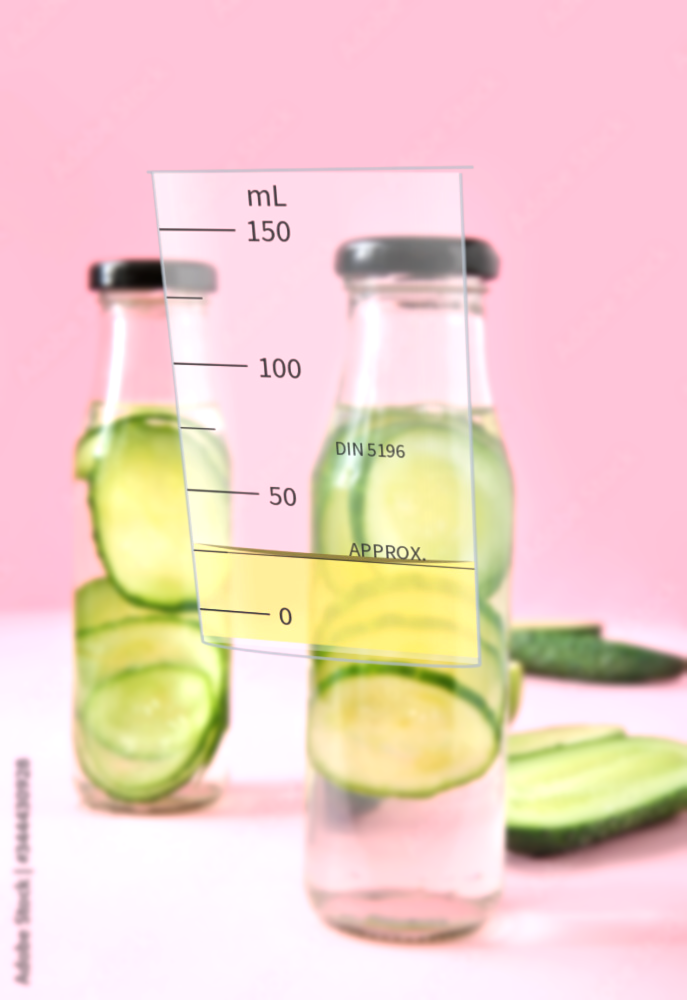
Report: 25 mL
